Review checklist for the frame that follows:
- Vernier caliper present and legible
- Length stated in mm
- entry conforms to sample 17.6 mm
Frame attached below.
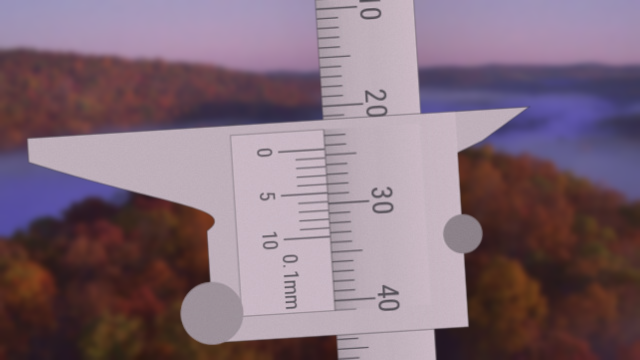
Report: 24.4 mm
